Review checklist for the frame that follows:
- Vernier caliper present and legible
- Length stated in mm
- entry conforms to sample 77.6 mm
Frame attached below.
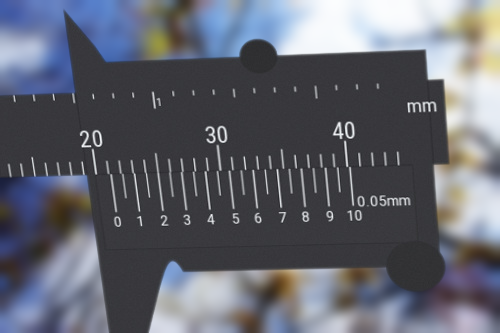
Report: 21.2 mm
